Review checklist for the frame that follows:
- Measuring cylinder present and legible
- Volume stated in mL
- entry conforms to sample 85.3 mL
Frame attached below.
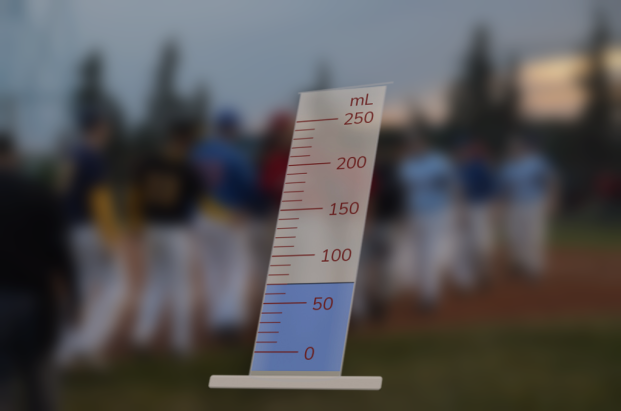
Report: 70 mL
